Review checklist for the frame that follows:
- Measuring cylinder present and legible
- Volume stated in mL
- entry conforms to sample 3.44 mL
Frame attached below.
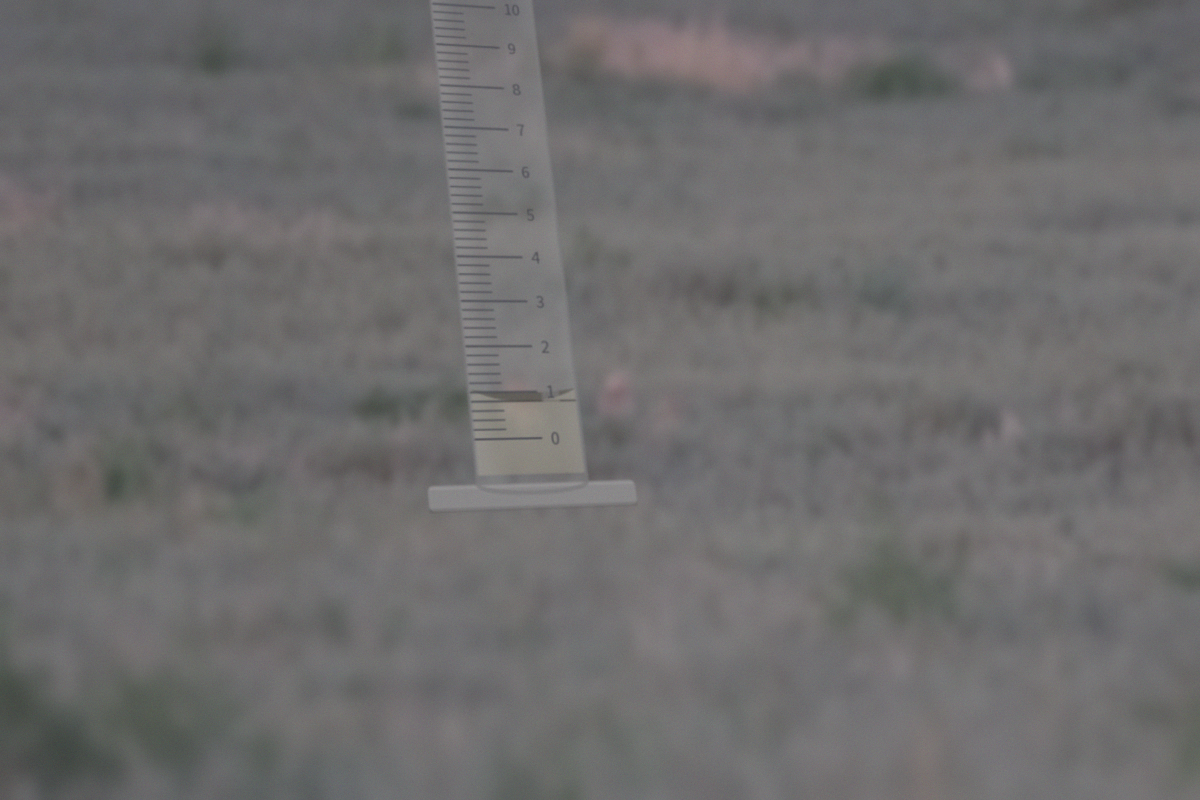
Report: 0.8 mL
